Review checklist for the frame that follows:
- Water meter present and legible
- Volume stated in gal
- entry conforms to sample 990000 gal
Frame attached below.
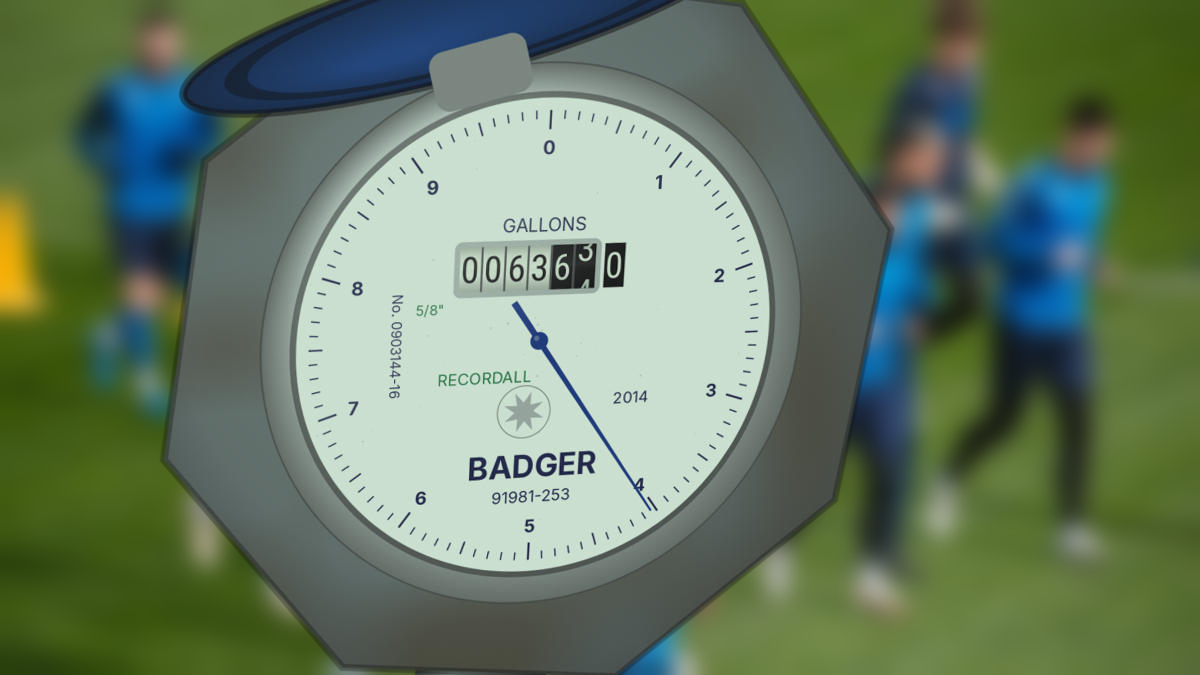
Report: 63634.0 gal
